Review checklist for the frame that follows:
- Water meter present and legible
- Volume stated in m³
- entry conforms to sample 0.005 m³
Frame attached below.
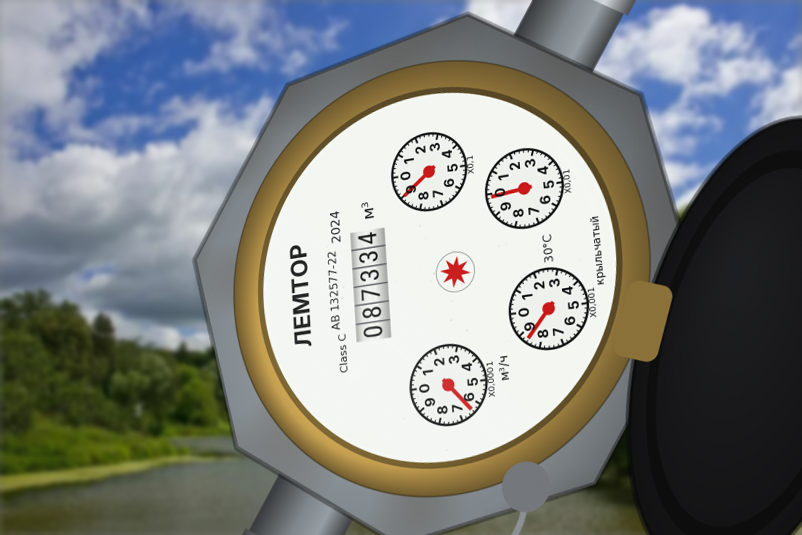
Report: 87334.8986 m³
